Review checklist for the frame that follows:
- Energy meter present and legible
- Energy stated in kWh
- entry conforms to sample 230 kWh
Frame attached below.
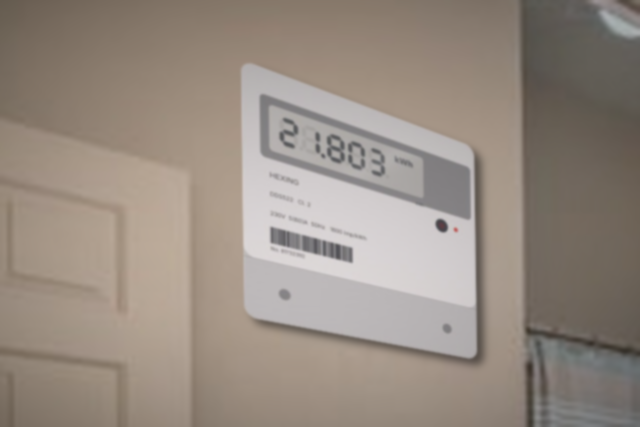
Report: 21.803 kWh
